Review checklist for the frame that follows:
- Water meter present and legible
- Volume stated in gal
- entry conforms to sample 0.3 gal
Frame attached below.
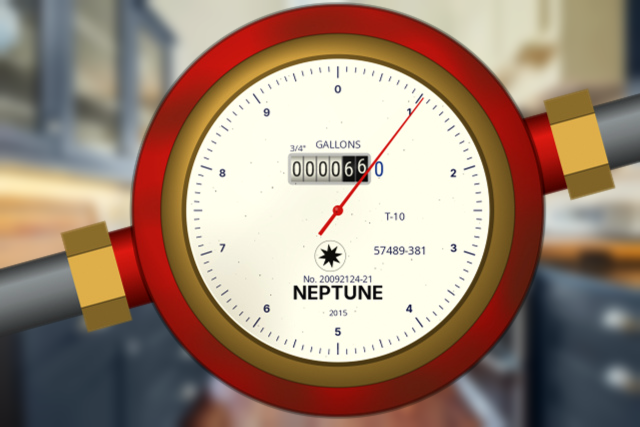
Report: 661.0 gal
